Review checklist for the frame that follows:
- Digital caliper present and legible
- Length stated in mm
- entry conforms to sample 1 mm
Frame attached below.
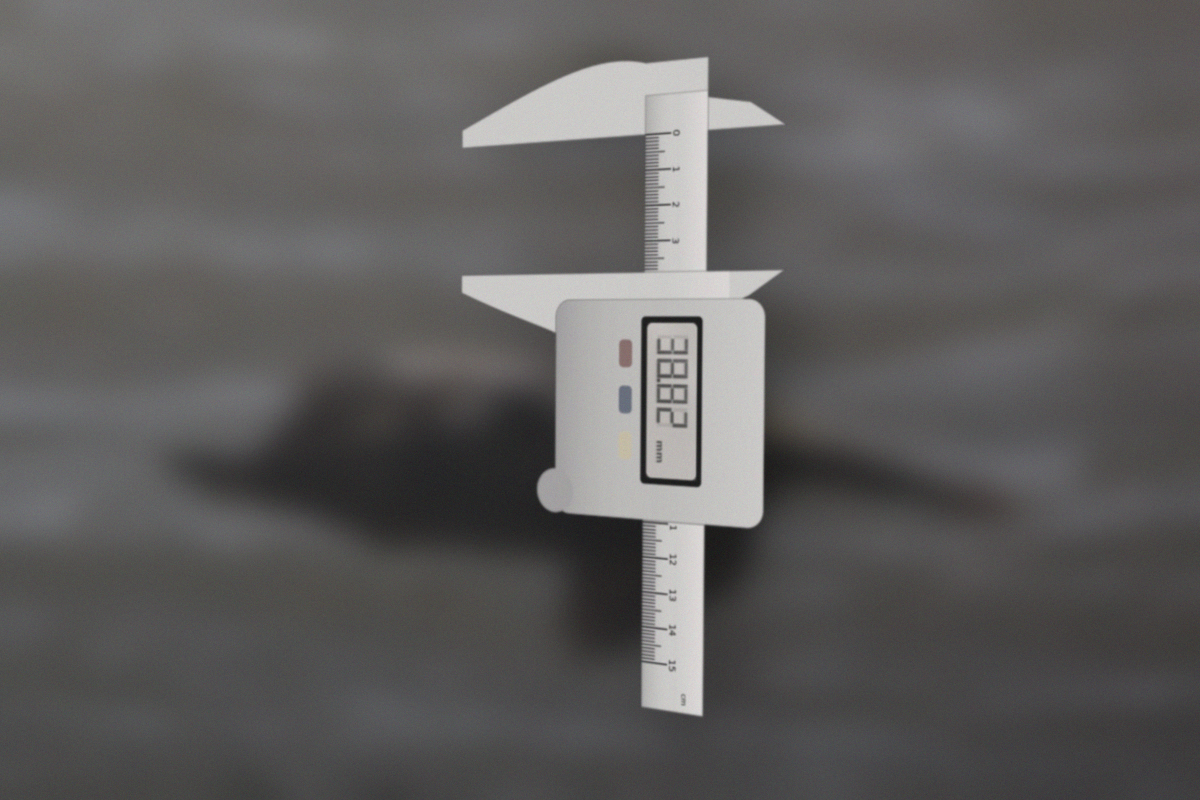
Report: 38.82 mm
